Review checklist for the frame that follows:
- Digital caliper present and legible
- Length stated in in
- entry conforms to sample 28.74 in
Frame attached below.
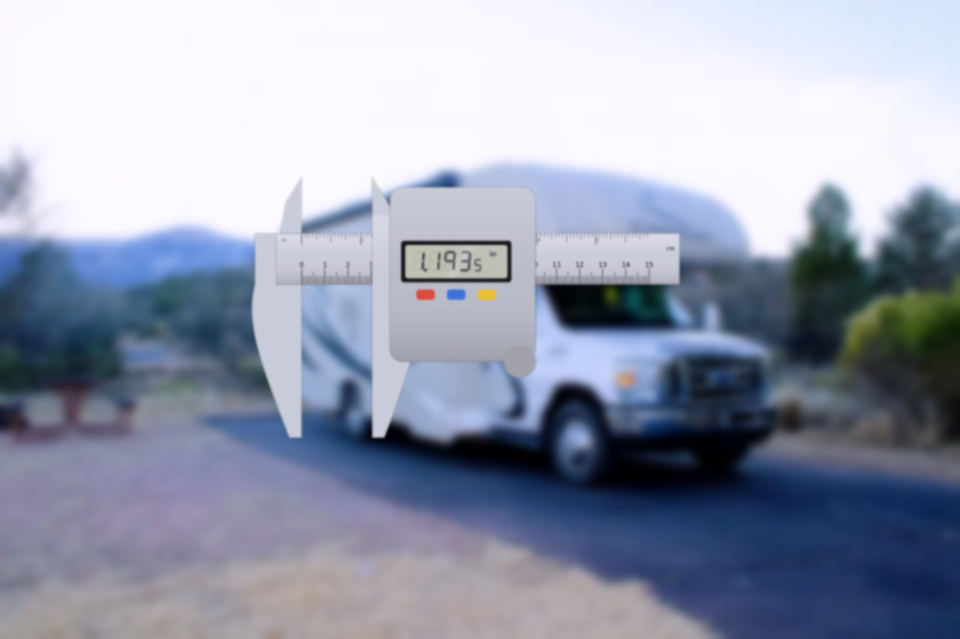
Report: 1.1935 in
